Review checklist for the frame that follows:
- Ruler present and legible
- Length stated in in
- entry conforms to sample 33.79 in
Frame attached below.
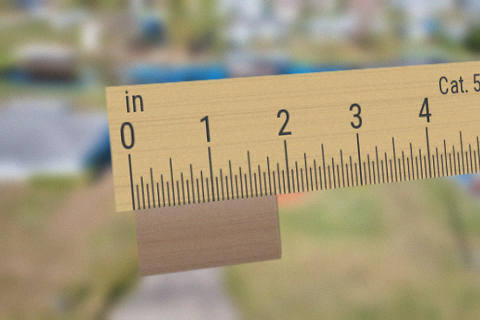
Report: 1.8125 in
